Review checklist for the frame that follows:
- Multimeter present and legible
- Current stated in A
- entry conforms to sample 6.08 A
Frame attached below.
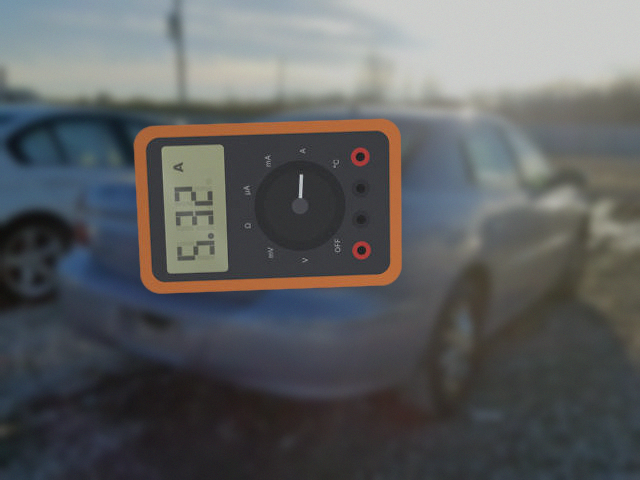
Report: 5.32 A
